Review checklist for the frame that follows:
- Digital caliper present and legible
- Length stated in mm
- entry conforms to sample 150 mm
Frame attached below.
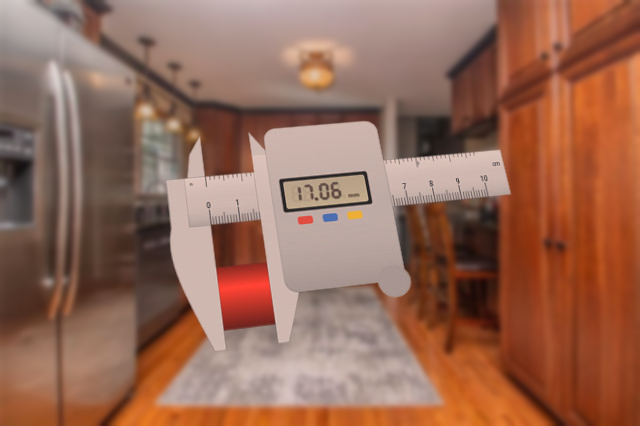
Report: 17.06 mm
